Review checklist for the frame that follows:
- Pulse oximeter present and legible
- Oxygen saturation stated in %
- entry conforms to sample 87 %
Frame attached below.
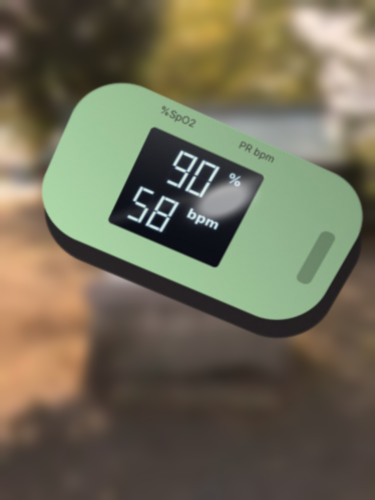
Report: 90 %
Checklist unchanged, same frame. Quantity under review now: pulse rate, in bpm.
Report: 58 bpm
